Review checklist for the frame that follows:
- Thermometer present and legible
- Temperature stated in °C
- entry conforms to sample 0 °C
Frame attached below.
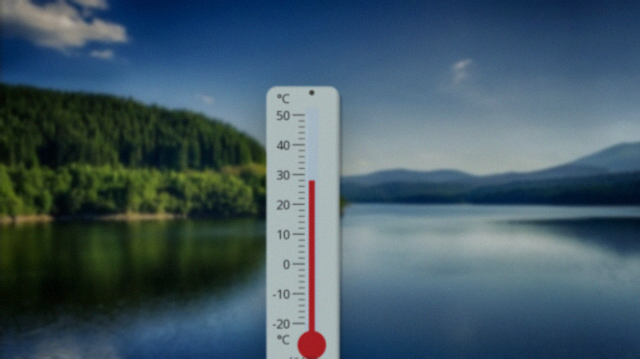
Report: 28 °C
